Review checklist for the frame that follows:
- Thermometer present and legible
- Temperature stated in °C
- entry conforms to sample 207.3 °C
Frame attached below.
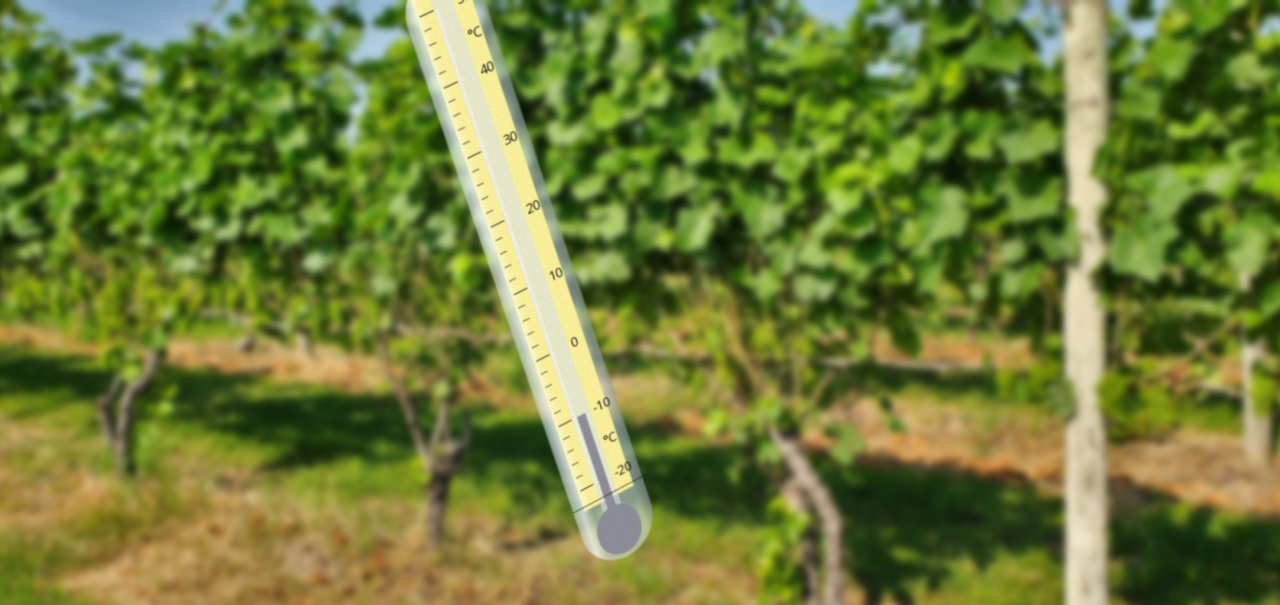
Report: -10 °C
